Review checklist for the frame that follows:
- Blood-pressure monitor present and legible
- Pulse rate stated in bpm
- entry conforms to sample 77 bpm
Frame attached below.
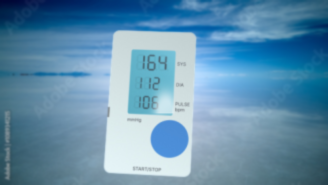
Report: 106 bpm
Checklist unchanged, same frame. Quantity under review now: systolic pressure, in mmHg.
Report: 164 mmHg
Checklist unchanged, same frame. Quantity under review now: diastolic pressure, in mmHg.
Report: 112 mmHg
